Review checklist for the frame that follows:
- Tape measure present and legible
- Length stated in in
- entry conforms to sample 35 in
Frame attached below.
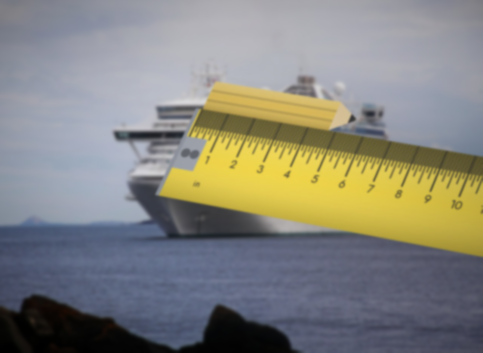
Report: 5.5 in
